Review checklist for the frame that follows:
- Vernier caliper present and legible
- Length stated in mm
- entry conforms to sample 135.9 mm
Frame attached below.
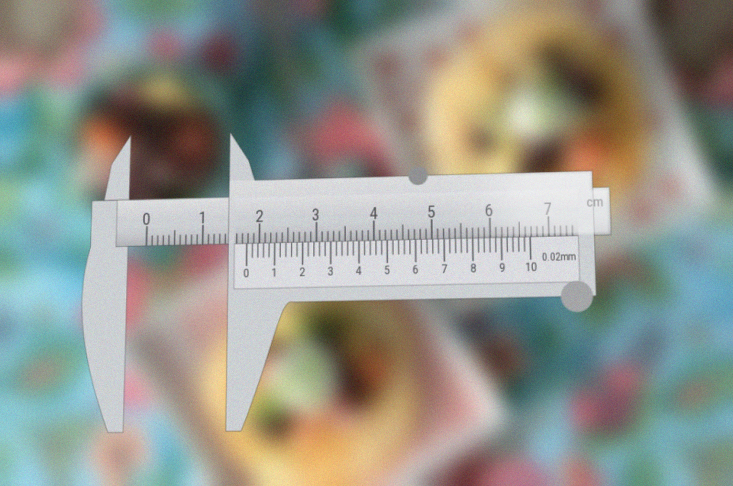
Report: 17.8 mm
